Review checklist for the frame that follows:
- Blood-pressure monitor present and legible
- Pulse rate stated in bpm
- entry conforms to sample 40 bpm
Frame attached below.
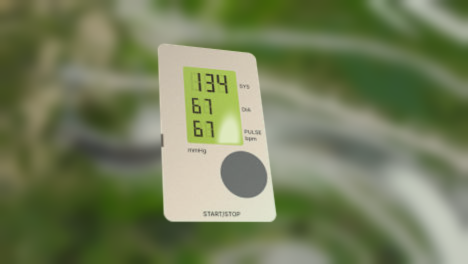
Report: 67 bpm
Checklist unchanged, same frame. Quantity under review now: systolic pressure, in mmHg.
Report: 134 mmHg
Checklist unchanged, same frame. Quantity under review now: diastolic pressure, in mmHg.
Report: 67 mmHg
